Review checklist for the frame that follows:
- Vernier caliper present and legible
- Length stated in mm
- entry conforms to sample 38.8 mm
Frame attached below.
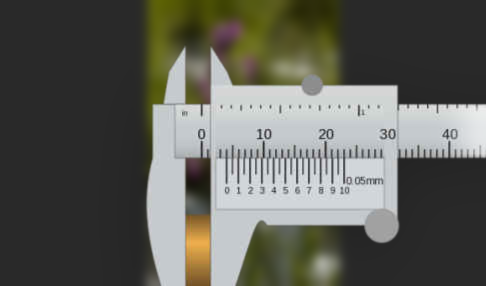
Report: 4.0 mm
